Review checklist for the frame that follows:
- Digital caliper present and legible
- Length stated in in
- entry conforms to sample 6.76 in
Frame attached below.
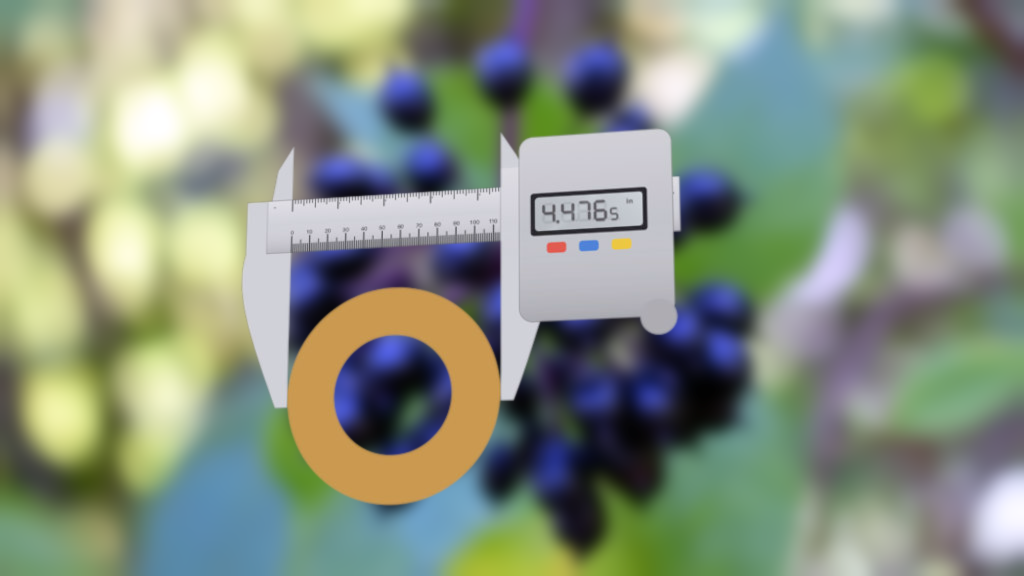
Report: 4.4765 in
